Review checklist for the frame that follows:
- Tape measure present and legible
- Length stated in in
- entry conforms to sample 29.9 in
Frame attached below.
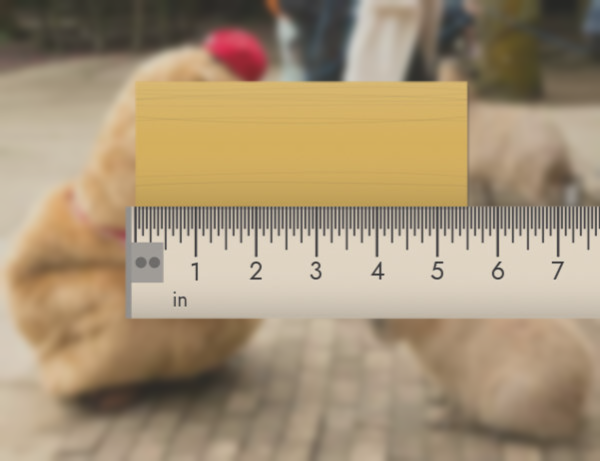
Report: 5.5 in
